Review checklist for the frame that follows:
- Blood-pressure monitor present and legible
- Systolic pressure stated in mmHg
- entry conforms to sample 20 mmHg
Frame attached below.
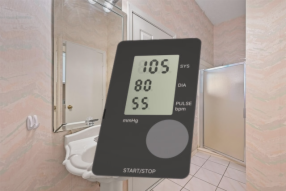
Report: 105 mmHg
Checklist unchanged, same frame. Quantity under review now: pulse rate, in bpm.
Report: 55 bpm
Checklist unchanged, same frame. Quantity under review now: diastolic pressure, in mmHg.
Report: 80 mmHg
